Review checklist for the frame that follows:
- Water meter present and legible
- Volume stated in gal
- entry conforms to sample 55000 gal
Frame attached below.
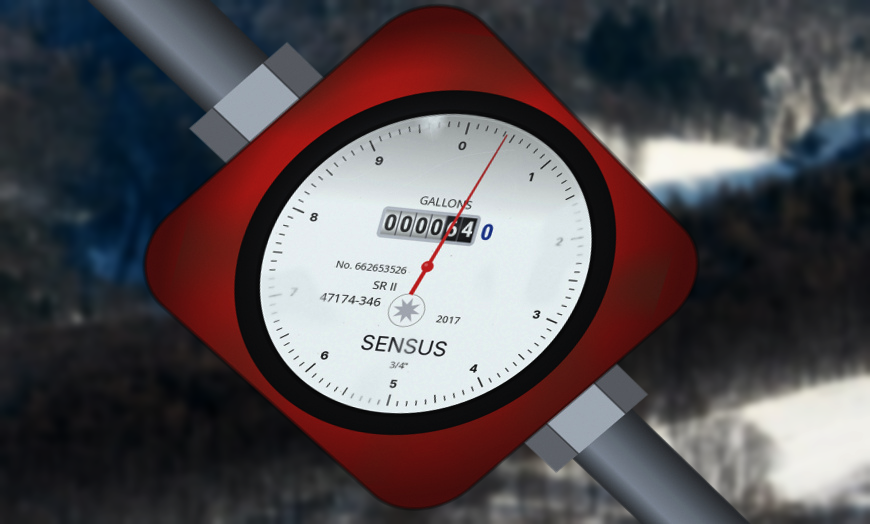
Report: 640.4 gal
